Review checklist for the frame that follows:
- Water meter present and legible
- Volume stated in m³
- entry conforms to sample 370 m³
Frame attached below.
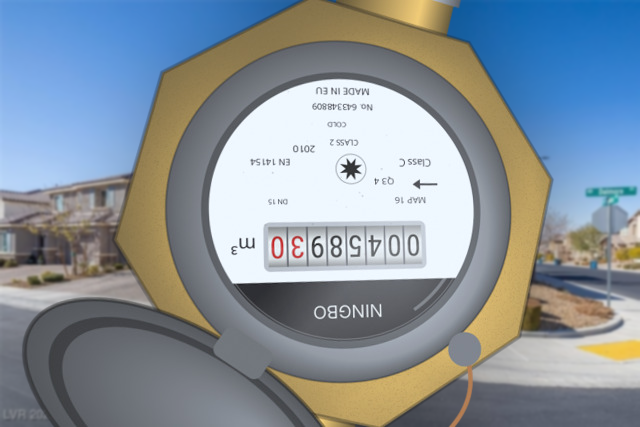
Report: 4589.30 m³
